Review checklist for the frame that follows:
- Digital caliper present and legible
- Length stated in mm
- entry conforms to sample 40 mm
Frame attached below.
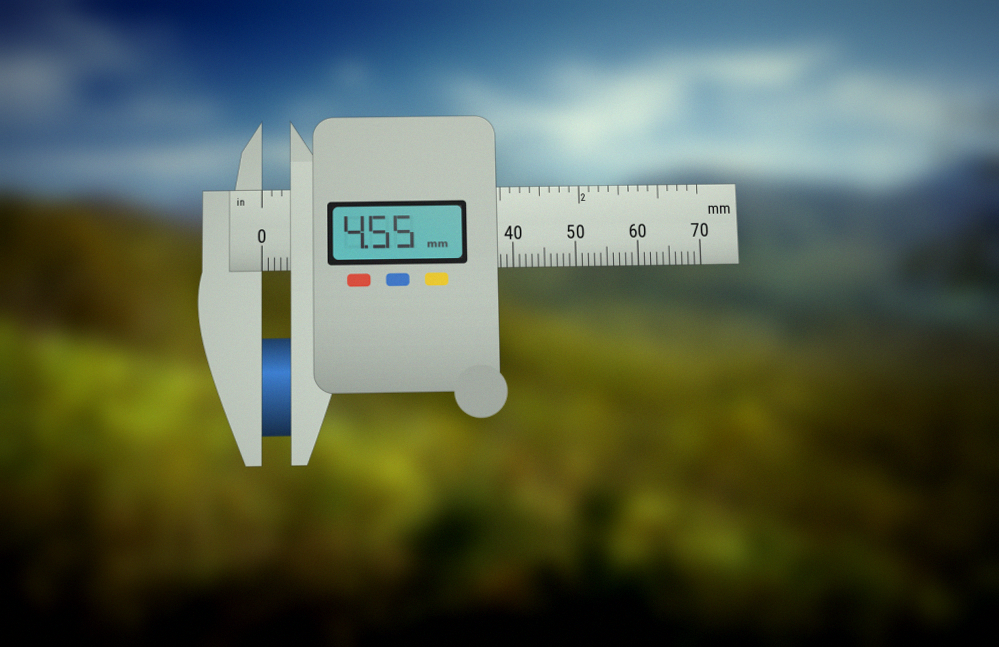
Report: 4.55 mm
